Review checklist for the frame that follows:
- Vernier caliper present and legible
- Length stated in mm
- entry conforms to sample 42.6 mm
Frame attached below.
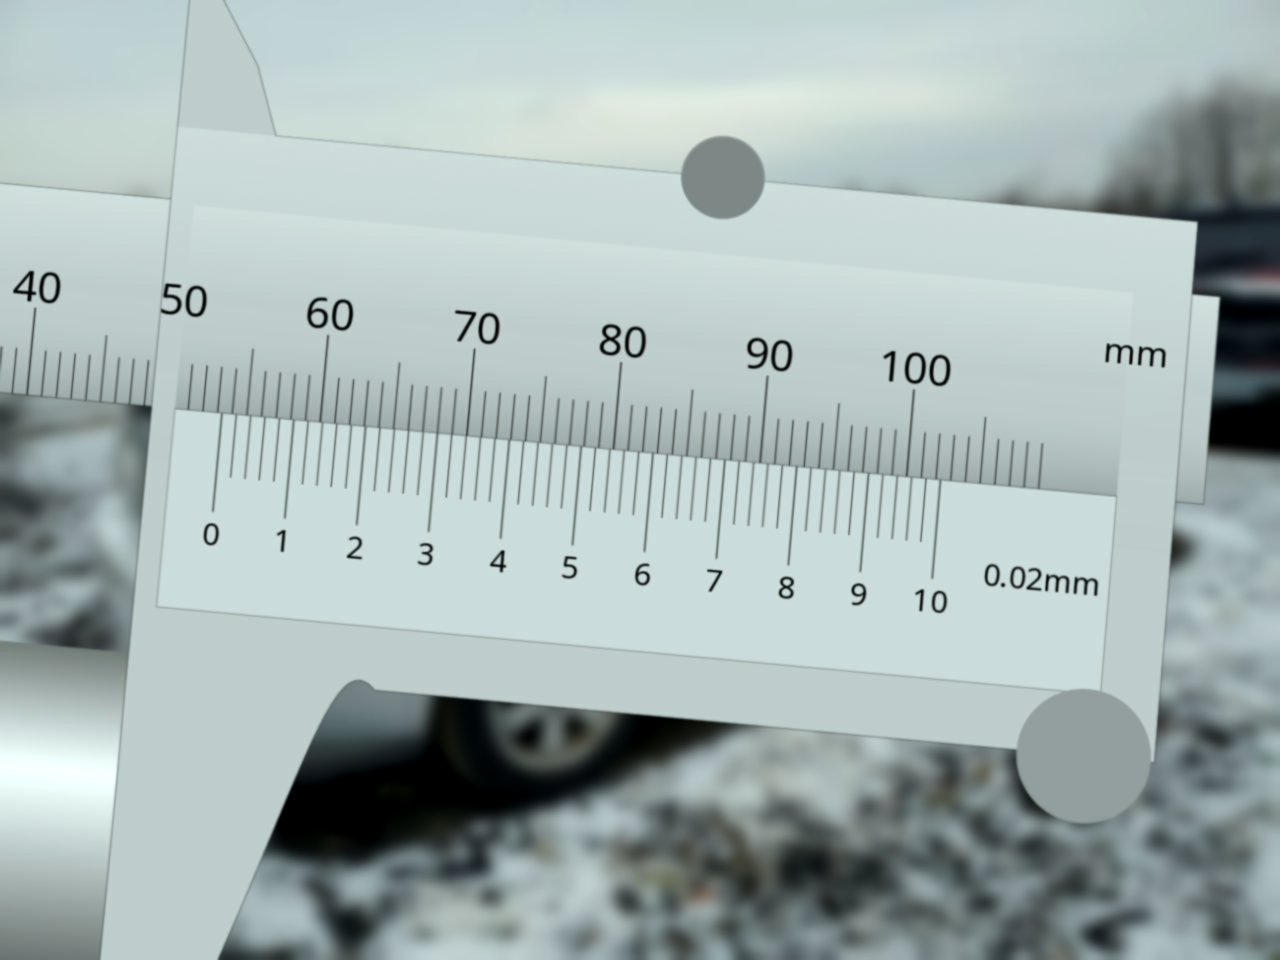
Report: 53.3 mm
